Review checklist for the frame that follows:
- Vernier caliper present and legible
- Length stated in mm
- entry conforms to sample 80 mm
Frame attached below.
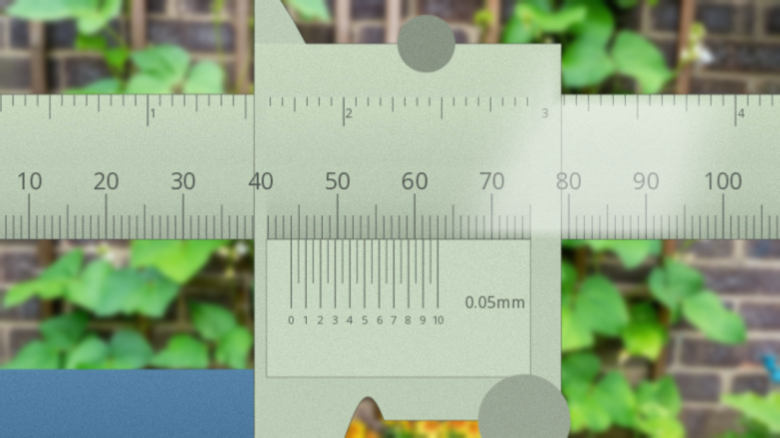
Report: 44.0 mm
